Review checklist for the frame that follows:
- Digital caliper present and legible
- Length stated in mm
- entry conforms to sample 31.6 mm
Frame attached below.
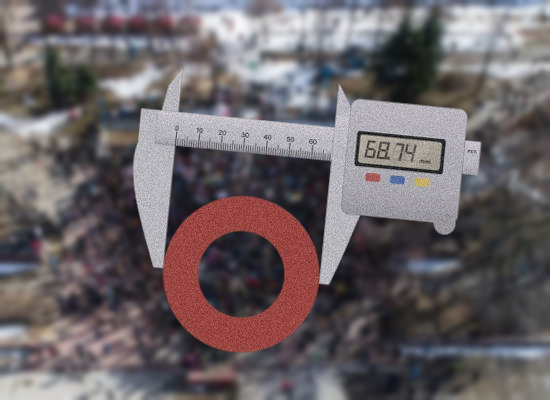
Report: 68.74 mm
